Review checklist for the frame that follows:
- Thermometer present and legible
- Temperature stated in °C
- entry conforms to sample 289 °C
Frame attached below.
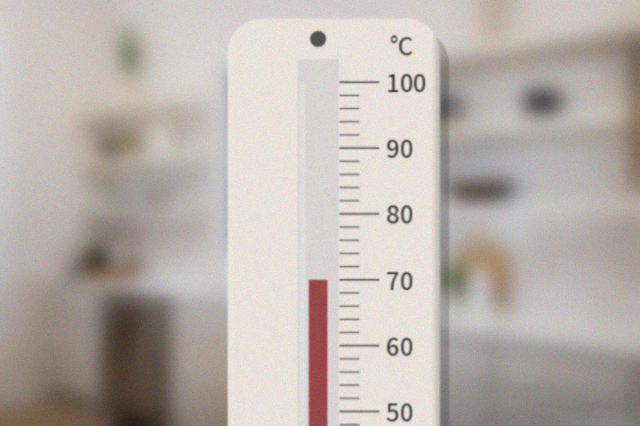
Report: 70 °C
